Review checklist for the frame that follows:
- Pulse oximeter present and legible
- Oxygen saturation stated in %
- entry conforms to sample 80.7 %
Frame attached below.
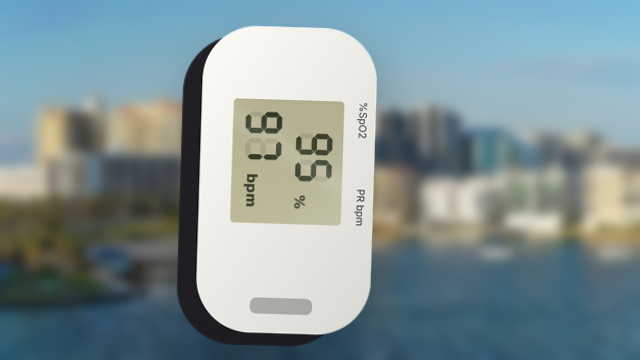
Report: 95 %
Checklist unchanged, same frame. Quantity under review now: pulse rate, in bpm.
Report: 97 bpm
